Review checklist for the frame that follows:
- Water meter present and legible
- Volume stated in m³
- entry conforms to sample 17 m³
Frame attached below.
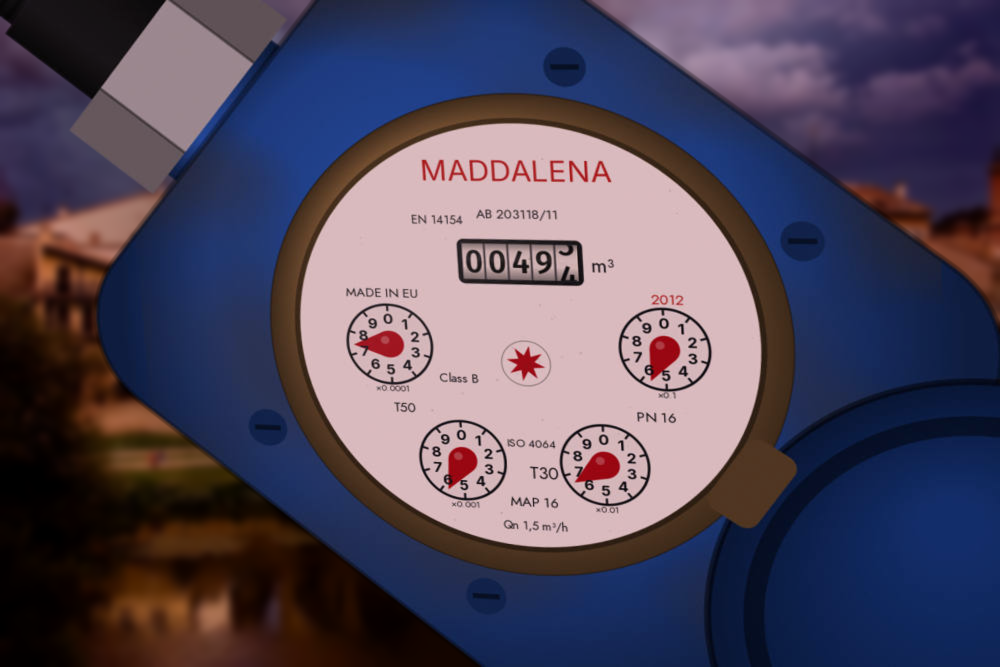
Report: 493.5657 m³
